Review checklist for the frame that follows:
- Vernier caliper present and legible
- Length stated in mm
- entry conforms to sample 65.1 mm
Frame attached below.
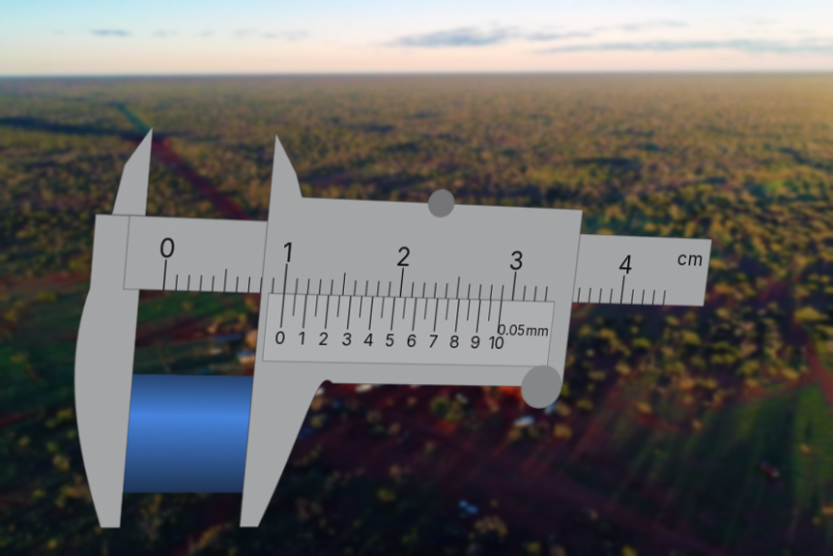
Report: 10.0 mm
